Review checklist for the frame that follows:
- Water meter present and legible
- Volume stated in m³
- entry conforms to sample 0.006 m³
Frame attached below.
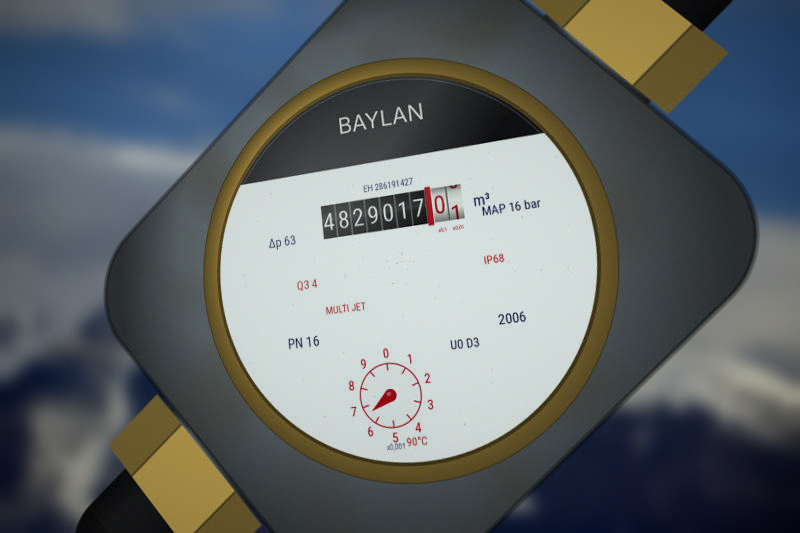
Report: 4829017.006 m³
